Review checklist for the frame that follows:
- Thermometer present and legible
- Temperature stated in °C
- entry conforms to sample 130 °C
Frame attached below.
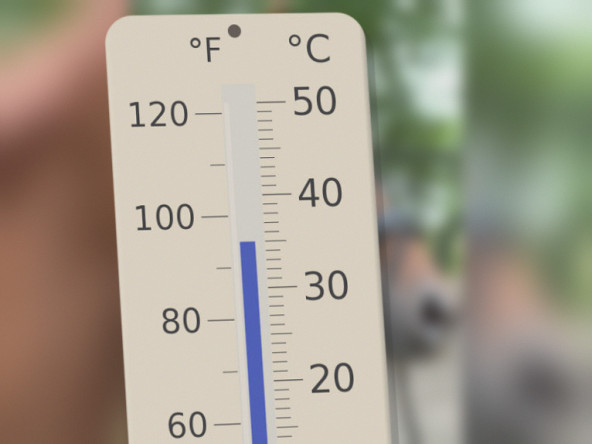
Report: 35 °C
